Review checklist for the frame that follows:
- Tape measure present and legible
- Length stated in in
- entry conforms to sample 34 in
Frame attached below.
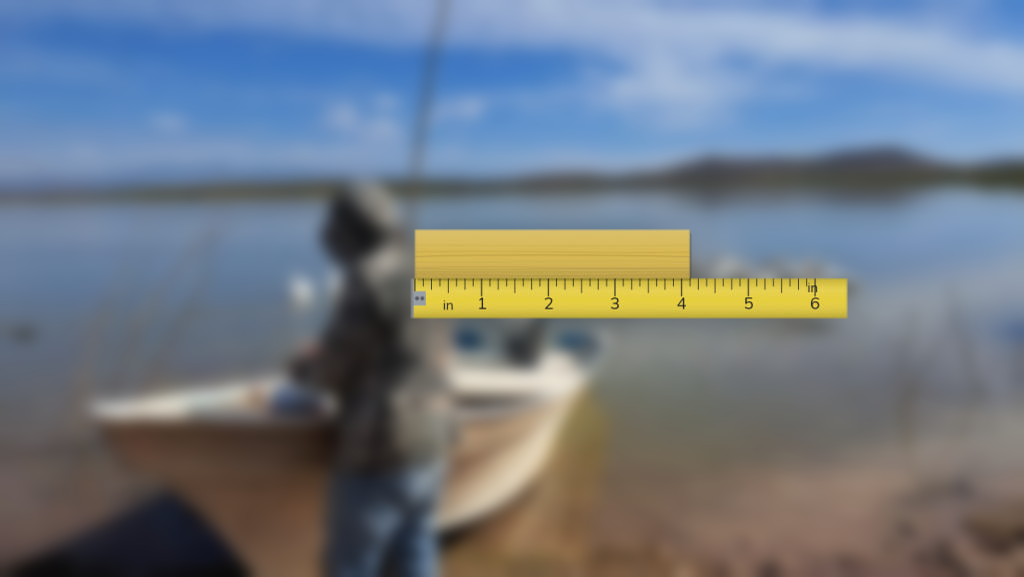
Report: 4.125 in
